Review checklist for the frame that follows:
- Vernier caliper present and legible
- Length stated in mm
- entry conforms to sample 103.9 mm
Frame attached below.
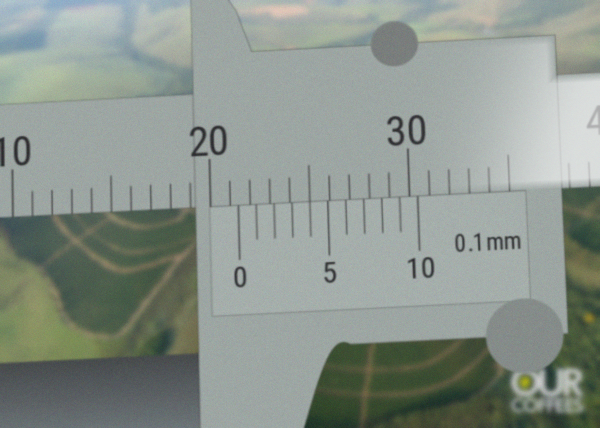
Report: 21.4 mm
